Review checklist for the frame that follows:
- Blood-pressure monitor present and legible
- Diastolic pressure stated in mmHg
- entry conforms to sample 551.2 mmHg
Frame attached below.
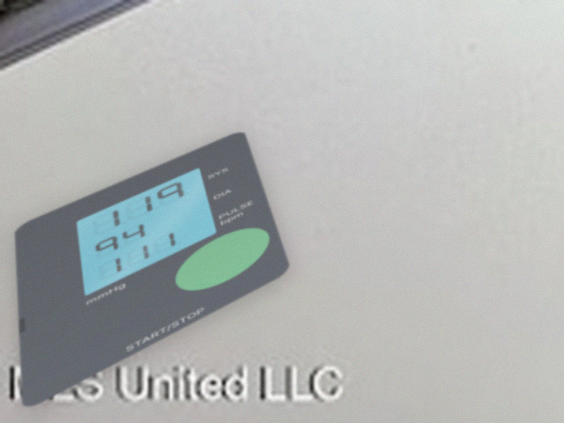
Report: 94 mmHg
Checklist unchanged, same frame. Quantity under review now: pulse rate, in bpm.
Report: 111 bpm
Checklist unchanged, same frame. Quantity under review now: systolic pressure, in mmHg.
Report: 119 mmHg
